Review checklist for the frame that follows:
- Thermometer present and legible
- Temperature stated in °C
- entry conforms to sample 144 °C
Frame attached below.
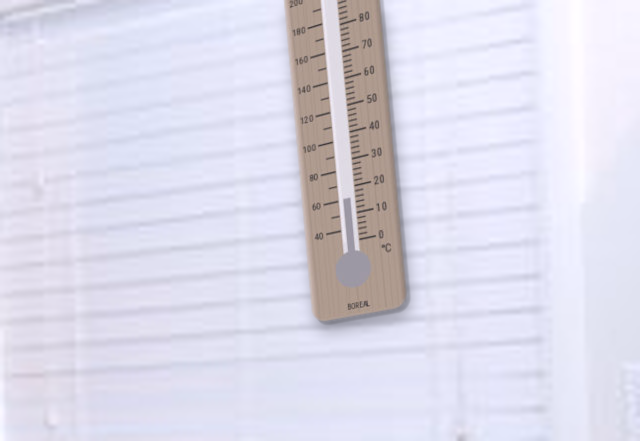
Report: 16 °C
